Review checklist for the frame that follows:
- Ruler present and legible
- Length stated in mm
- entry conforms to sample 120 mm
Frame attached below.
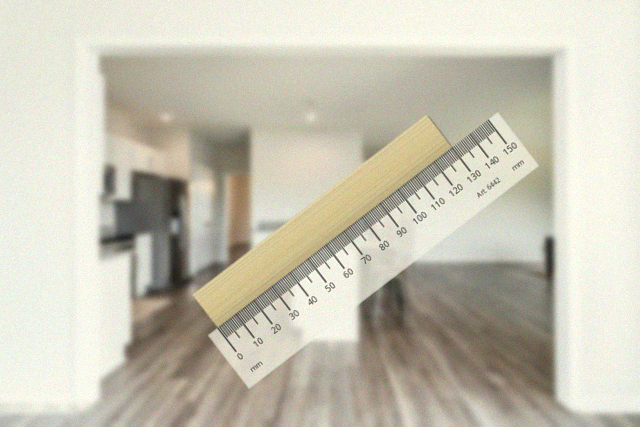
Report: 130 mm
